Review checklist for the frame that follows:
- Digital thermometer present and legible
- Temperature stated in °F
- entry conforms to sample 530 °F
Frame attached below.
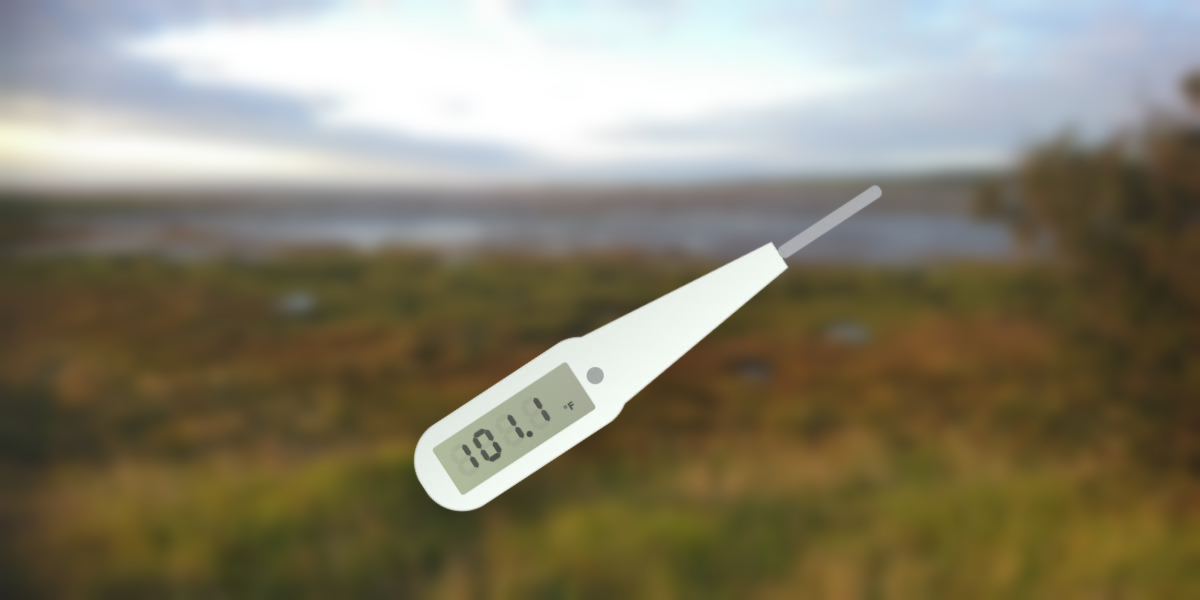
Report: 101.1 °F
